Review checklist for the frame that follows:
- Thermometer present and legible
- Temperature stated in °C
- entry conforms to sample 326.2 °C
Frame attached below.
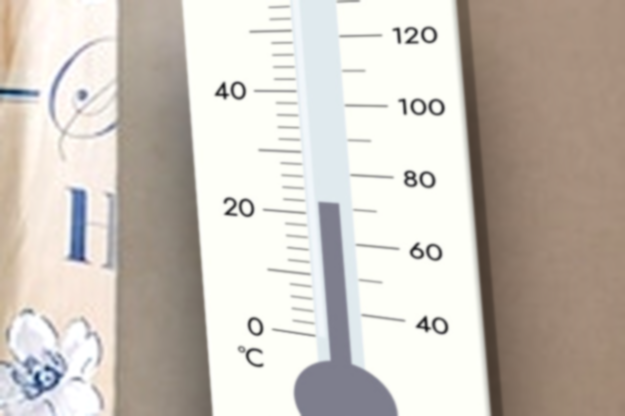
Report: 22 °C
